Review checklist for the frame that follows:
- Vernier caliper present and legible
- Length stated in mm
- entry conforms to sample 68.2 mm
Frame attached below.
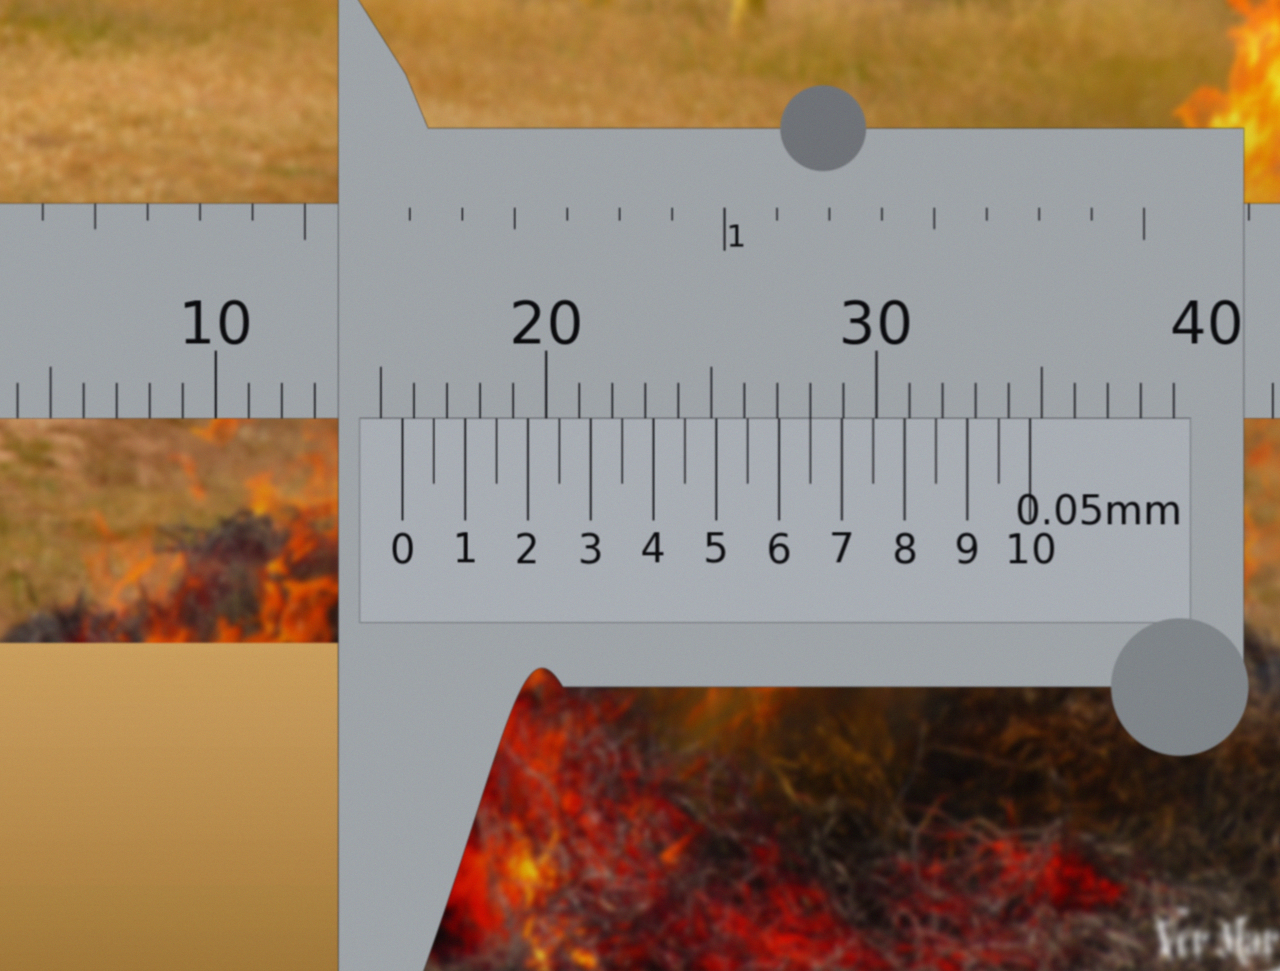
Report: 15.65 mm
